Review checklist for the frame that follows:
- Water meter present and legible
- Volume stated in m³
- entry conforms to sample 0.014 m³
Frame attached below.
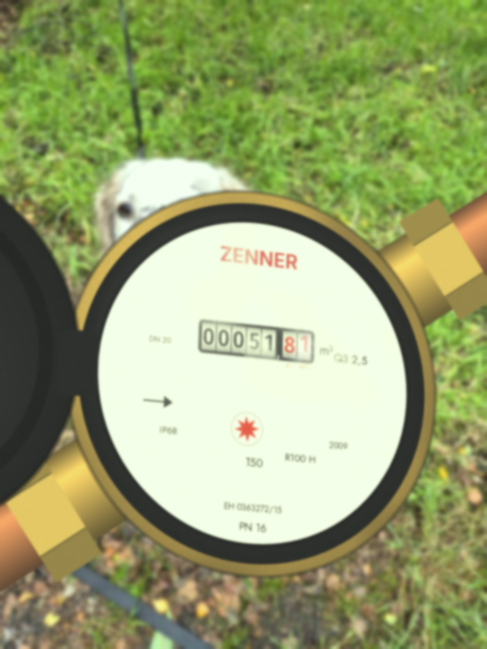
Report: 51.81 m³
